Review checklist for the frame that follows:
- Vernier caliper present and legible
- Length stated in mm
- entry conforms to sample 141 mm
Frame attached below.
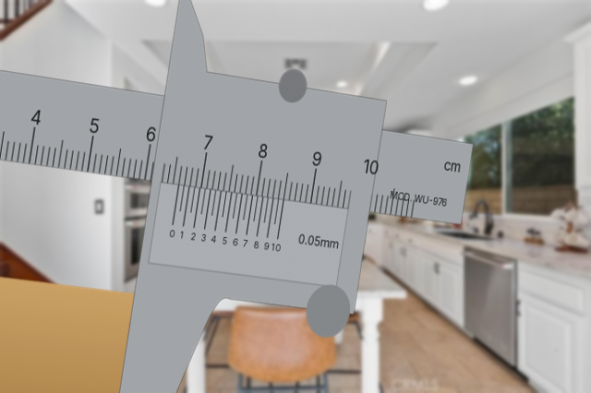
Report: 66.0 mm
